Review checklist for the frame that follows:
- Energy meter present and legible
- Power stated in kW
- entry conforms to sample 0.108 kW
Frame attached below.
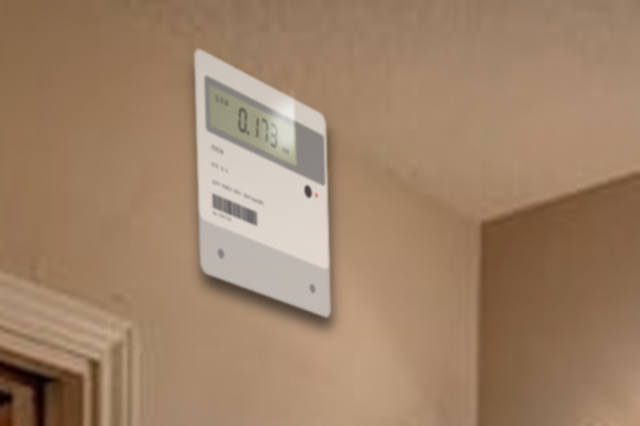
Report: 0.173 kW
